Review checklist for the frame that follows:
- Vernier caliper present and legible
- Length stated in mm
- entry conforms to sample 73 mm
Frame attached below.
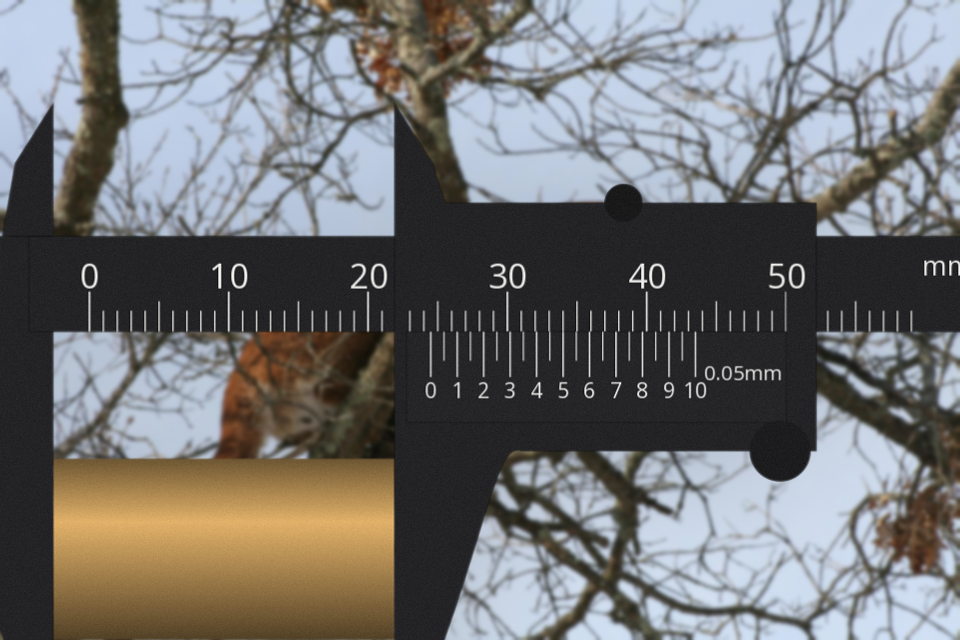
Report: 24.5 mm
